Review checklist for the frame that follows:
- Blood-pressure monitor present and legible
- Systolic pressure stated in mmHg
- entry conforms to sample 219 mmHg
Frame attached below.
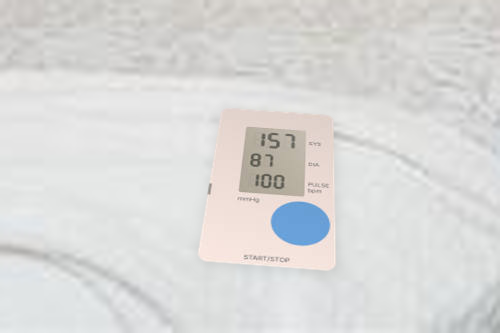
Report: 157 mmHg
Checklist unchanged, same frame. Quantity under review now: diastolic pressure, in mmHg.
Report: 87 mmHg
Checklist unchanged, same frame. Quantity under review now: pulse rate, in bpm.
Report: 100 bpm
